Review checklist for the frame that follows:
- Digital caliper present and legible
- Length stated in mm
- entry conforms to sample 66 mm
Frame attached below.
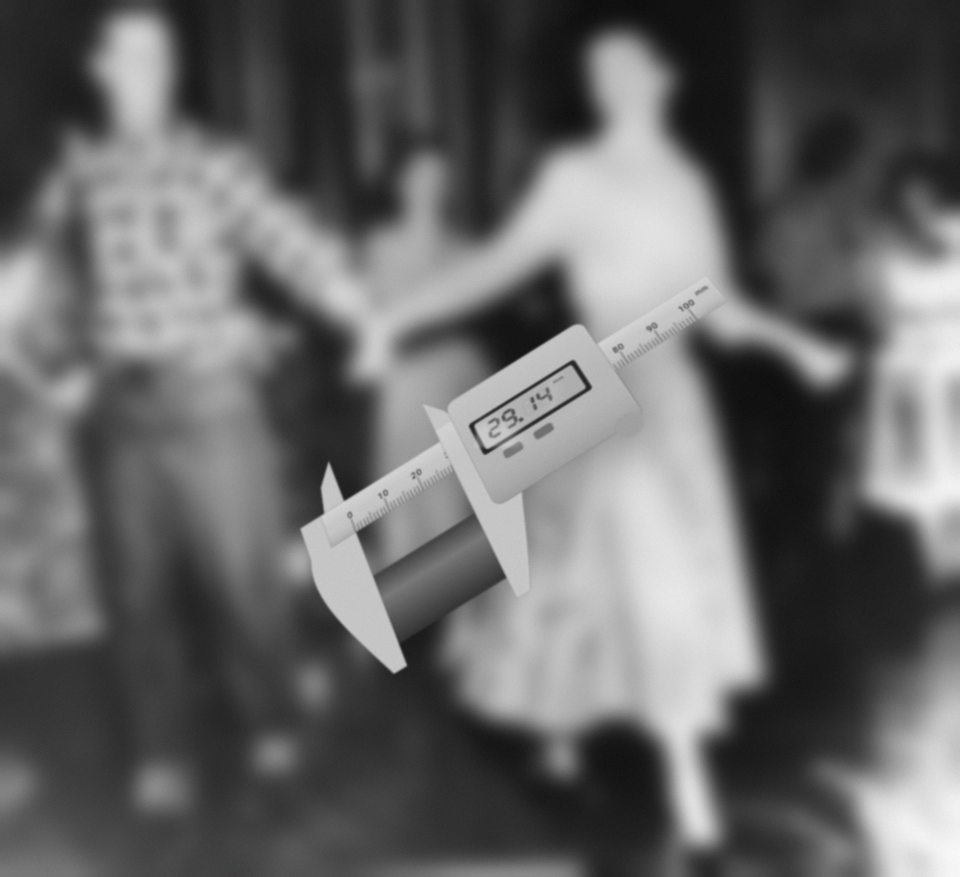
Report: 29.14 mm
